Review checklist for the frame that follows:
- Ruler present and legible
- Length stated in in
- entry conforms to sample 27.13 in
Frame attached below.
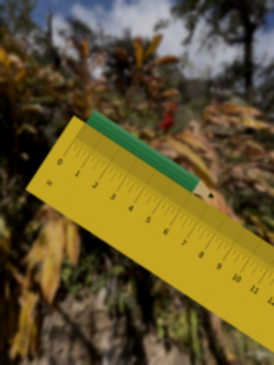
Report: 7 in
